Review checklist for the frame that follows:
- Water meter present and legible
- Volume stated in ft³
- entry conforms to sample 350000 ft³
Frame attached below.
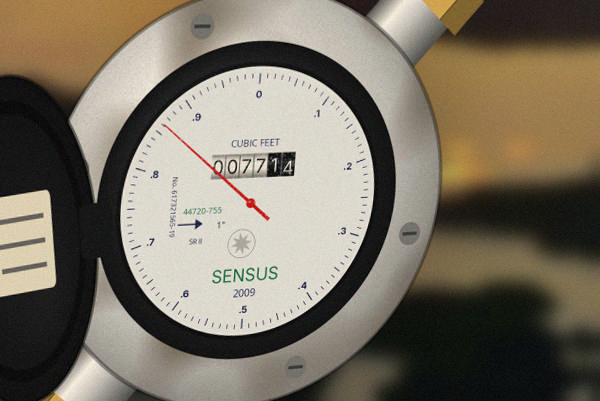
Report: 7713.86 ft³
